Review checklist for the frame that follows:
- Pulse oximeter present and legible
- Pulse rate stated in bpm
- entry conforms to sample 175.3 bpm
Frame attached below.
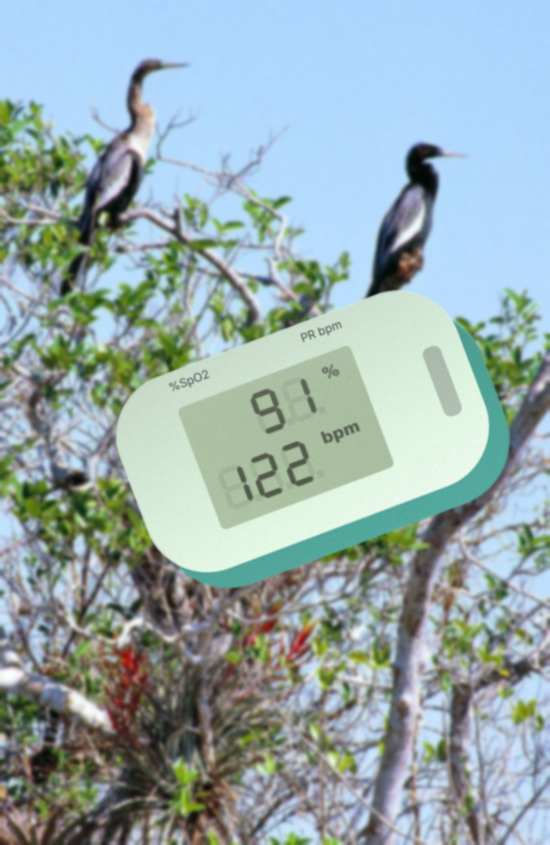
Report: 122 bpm
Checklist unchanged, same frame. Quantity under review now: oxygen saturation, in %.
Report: 91 %
